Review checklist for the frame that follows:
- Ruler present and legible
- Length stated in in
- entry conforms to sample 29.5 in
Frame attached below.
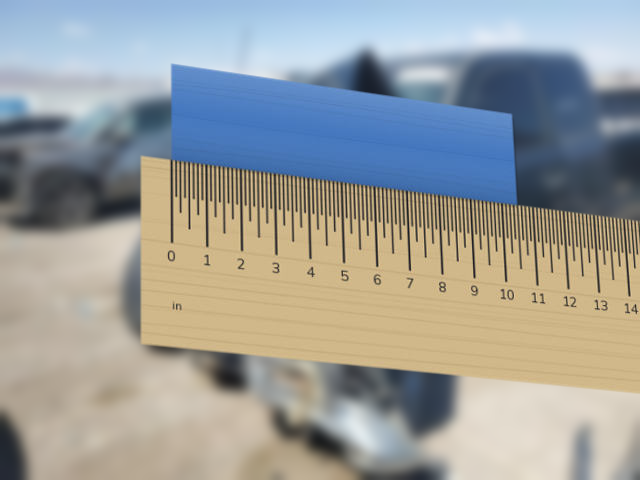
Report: 10.5 in
